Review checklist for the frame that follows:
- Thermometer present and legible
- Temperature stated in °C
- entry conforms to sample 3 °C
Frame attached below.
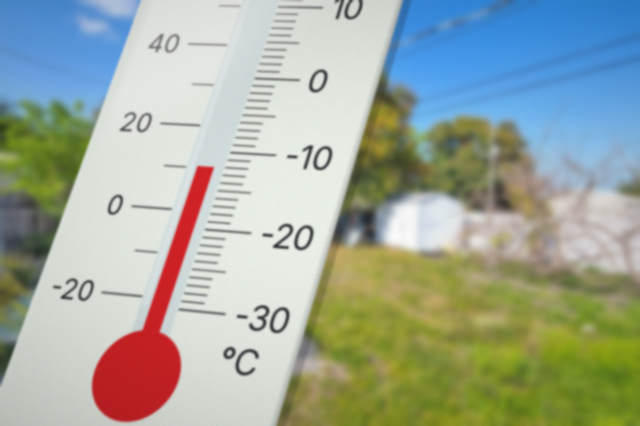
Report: -12 °C
